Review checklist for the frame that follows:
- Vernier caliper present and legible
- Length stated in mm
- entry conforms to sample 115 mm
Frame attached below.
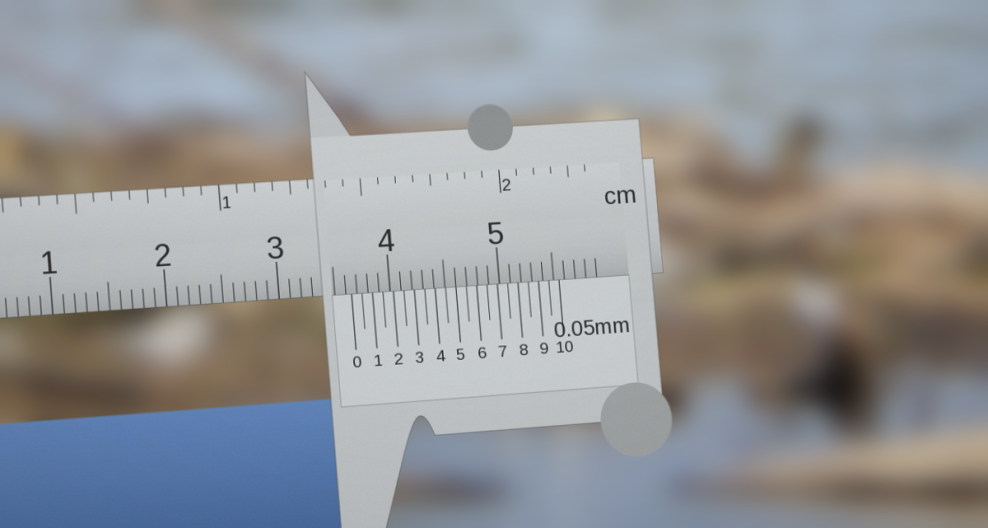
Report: 36.5 mm
